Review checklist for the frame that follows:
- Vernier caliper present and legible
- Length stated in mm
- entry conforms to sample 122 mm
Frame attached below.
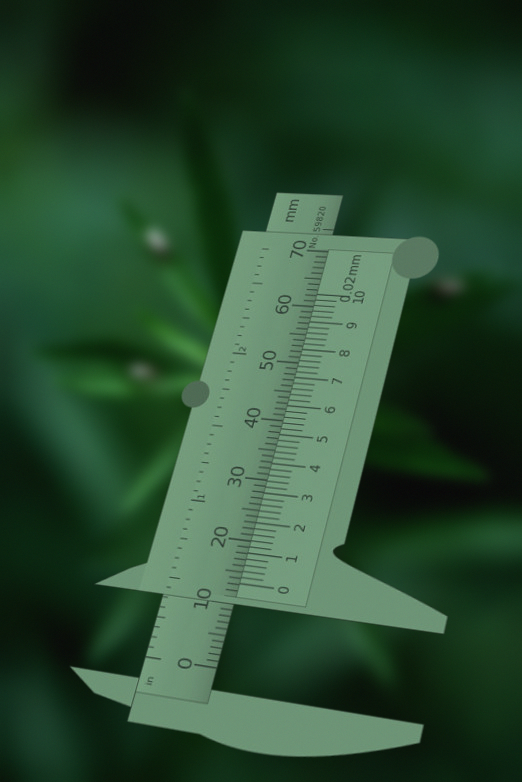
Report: 13.2 mm
